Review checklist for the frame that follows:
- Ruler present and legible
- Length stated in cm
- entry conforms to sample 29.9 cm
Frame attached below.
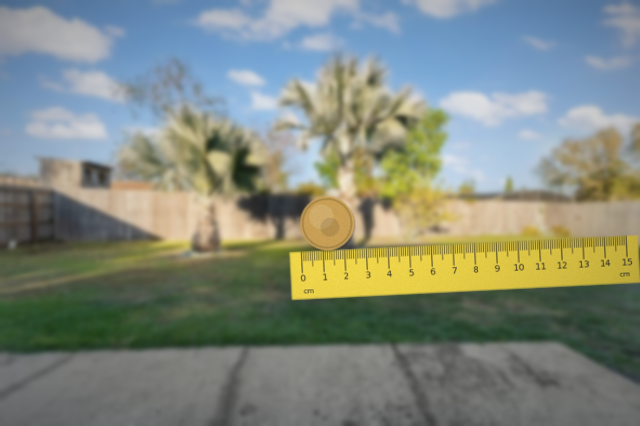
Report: 2.5 cm
